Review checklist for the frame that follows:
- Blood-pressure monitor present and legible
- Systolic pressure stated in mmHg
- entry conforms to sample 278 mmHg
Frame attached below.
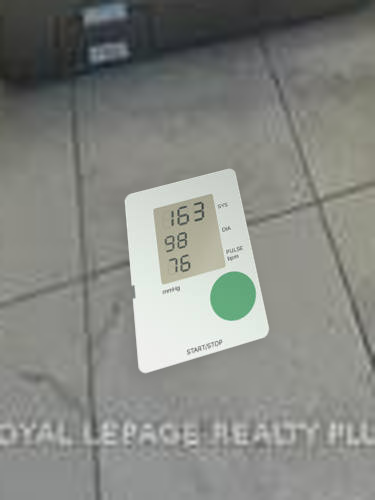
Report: 163 mmHg
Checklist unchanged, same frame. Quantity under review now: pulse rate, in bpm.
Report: 76 bpm
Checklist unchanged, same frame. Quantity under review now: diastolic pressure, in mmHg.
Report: 98 mmHg
